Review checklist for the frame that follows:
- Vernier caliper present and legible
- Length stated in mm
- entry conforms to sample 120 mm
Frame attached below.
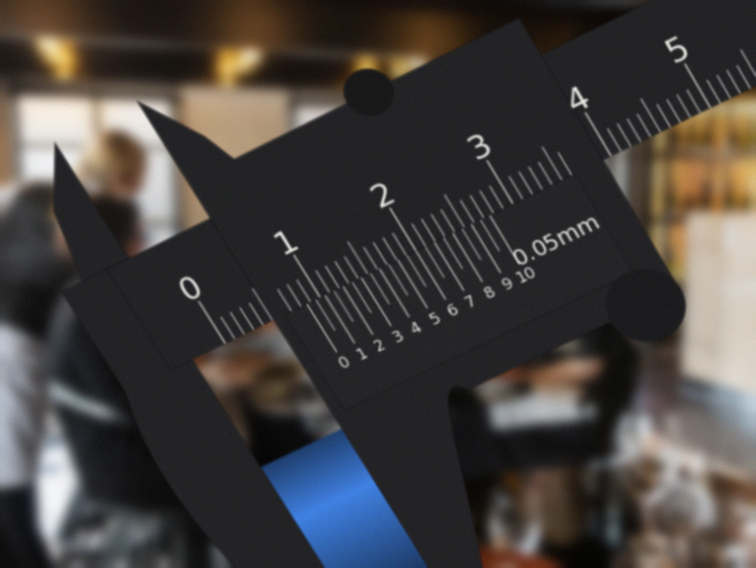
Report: 8.6 mm
